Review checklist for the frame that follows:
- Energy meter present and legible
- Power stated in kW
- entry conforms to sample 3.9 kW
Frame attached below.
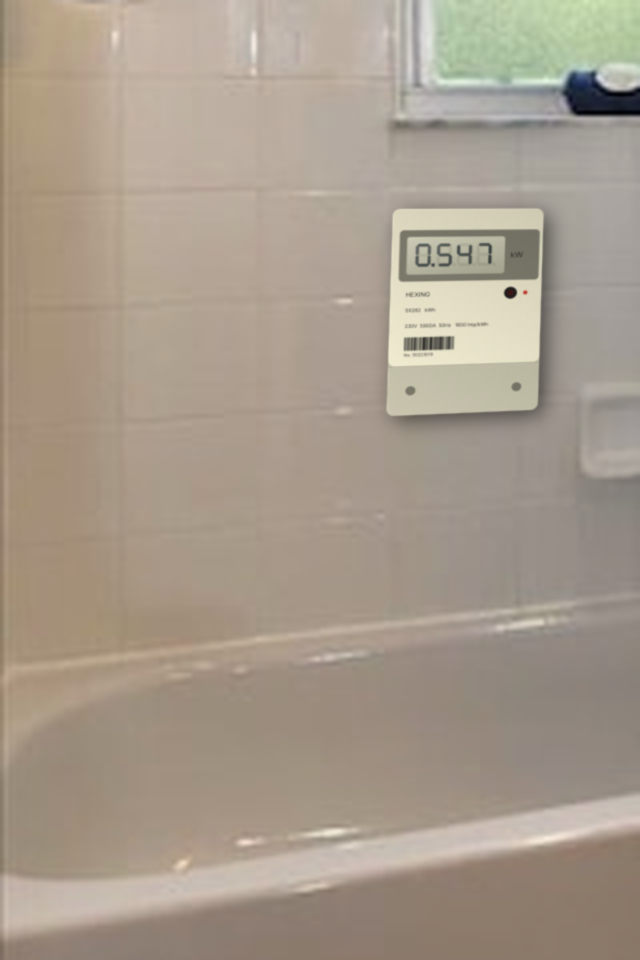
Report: 0.547 kW
